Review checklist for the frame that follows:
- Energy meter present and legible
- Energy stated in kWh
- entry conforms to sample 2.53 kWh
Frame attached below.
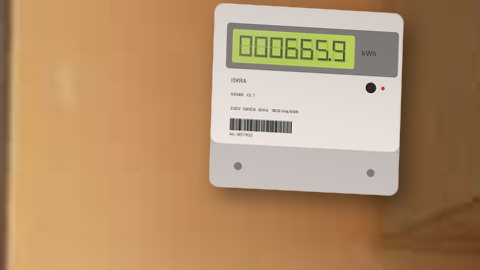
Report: 665.9 kWh
